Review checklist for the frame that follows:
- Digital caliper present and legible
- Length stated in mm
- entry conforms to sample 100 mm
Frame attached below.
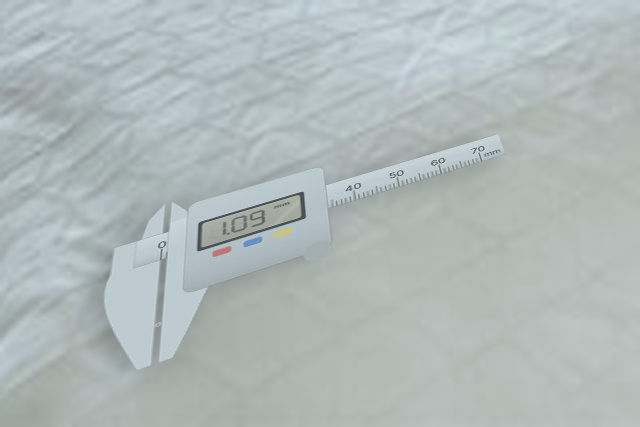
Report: 1.09 mm
